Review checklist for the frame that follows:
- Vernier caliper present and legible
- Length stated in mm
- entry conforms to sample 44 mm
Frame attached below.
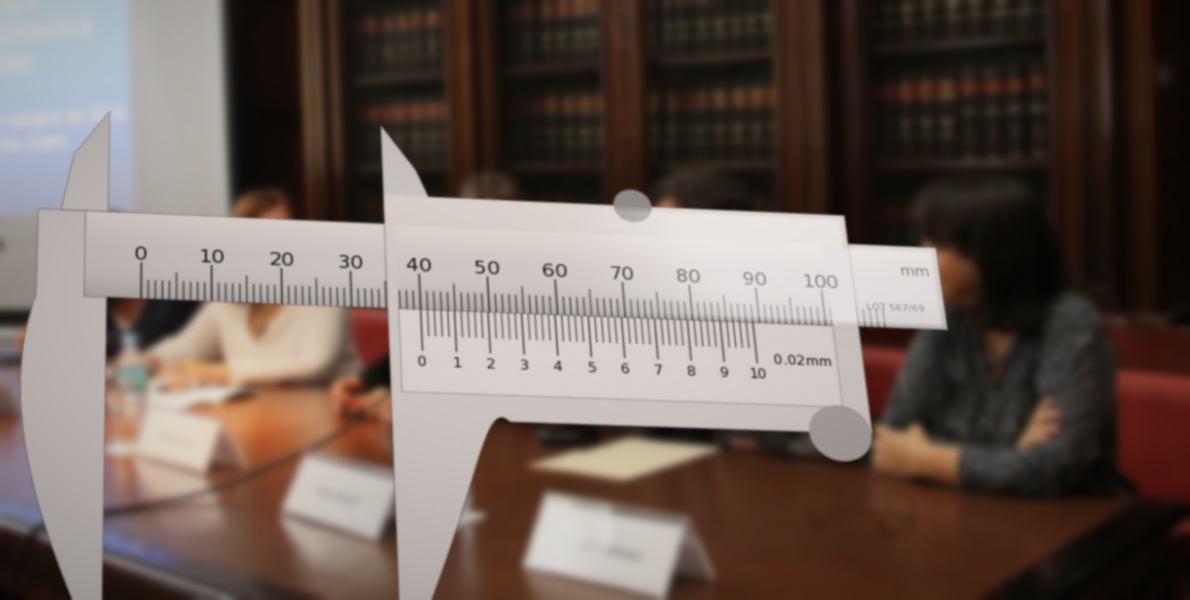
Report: 40.0 mm
